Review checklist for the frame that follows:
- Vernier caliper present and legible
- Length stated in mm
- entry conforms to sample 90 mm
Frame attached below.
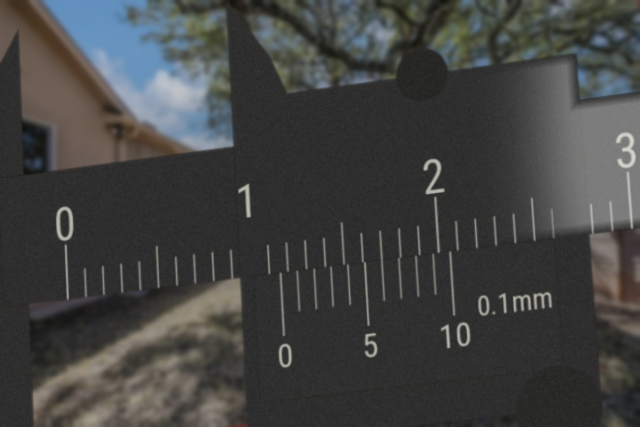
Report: 11.6 mm
